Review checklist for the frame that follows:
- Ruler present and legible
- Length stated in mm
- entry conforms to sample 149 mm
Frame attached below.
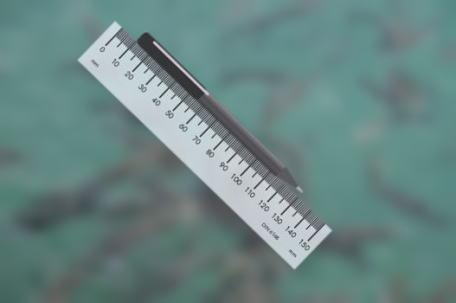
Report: 120 mm
